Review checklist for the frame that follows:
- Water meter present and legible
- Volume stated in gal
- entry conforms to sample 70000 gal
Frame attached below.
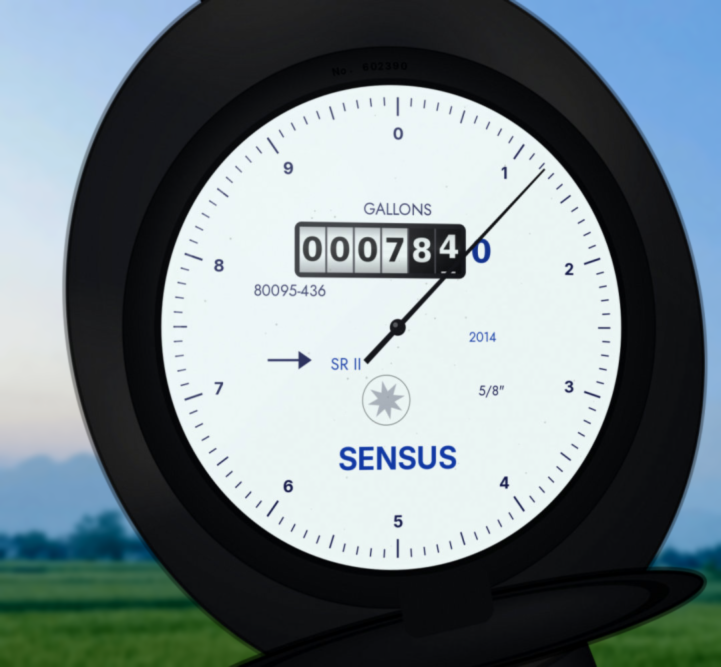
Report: 7841.2 gal
